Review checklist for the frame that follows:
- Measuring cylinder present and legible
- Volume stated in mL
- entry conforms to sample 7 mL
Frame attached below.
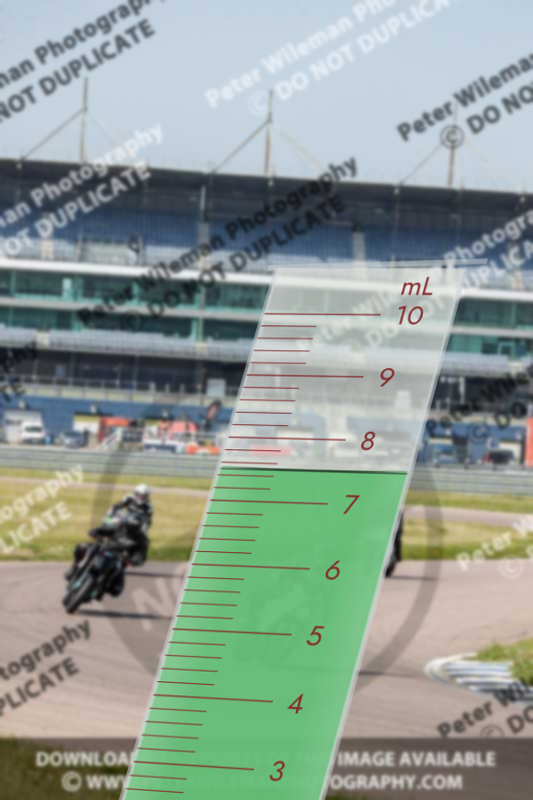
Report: 7.5 mL
